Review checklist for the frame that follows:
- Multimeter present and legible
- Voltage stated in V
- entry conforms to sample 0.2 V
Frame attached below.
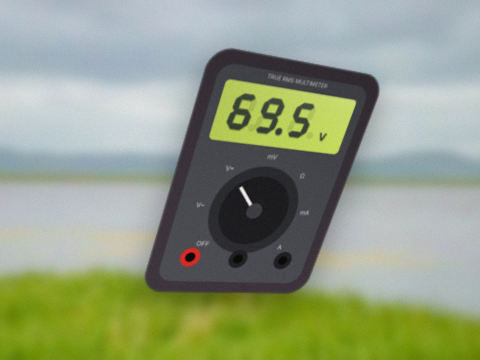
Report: 69.5 V
